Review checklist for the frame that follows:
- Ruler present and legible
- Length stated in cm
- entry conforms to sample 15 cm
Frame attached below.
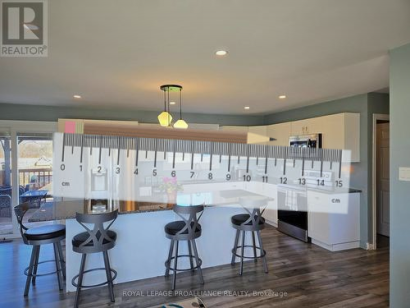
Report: 11.5 cm
